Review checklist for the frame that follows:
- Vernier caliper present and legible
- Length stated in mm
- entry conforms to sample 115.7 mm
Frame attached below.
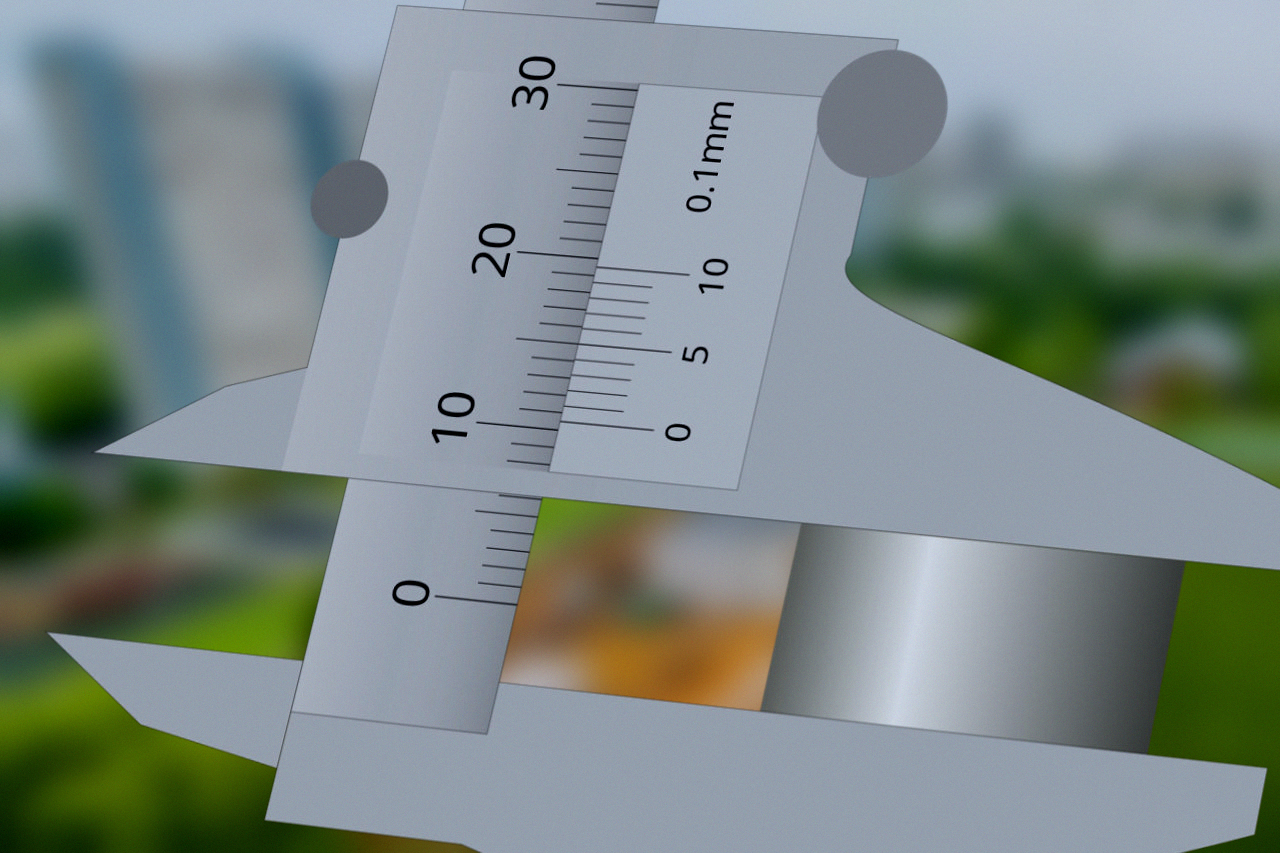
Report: 10.5 mm
